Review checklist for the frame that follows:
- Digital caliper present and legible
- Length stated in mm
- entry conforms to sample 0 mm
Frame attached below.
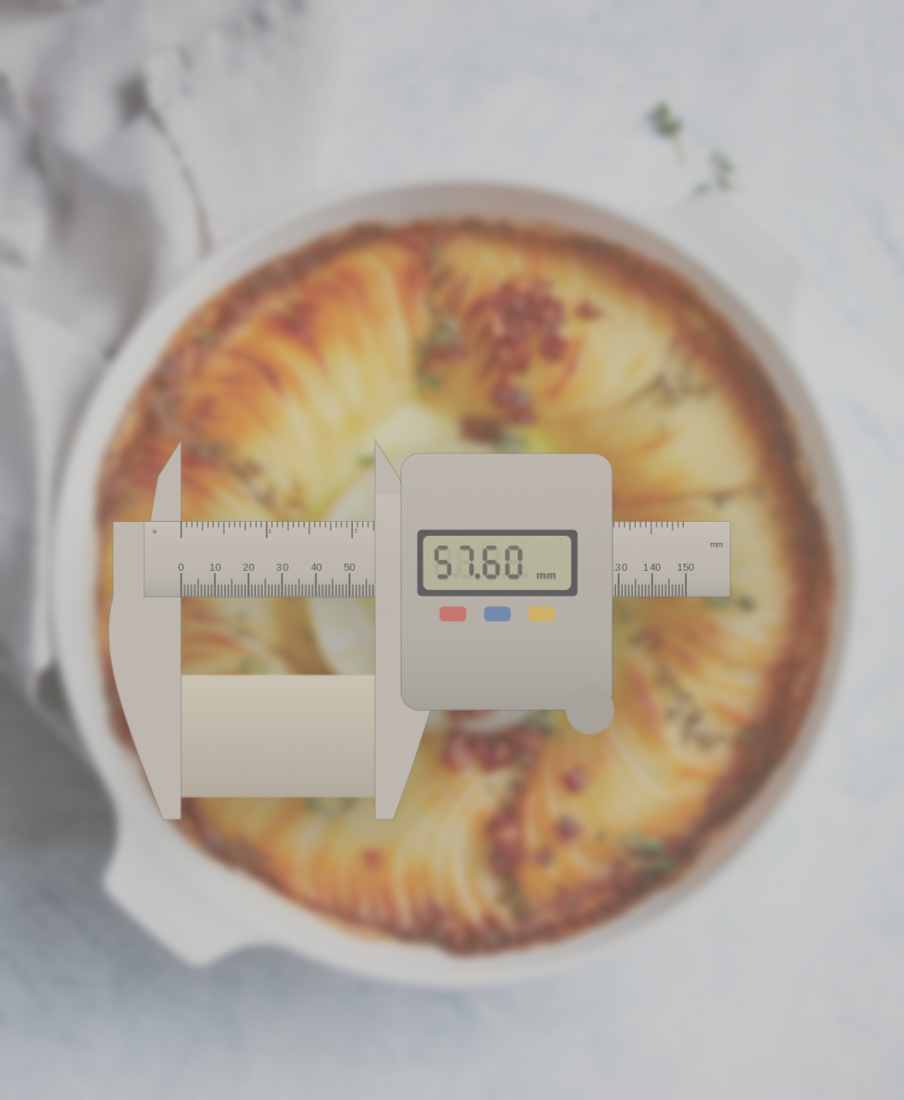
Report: 57.60 mm
